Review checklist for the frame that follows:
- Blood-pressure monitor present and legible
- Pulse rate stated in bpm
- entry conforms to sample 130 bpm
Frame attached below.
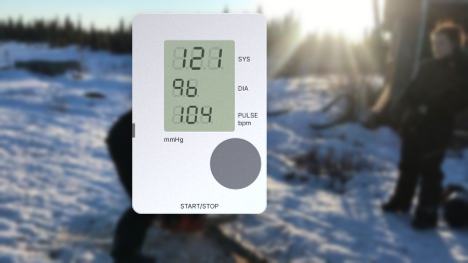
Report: 104 bpm
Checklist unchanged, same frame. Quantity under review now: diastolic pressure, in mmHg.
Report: 96 mmHg
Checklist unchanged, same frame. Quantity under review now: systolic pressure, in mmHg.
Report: 121 mmHg
